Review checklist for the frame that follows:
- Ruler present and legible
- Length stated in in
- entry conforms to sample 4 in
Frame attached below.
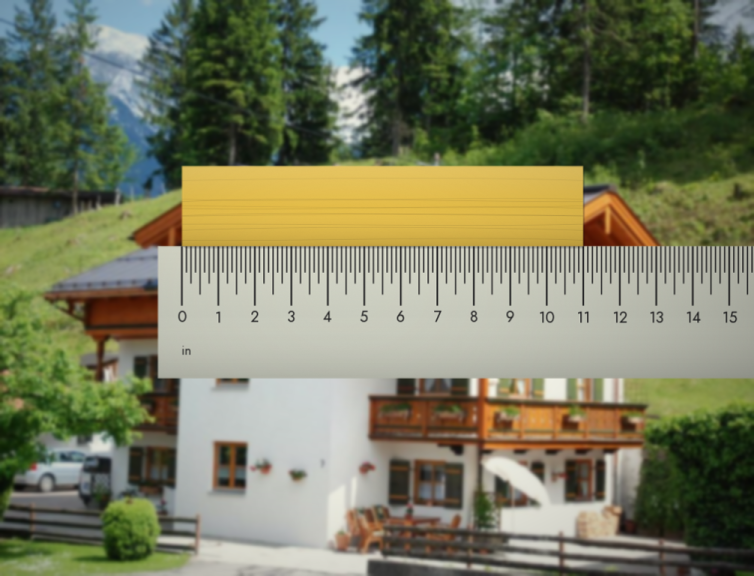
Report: 11 in
